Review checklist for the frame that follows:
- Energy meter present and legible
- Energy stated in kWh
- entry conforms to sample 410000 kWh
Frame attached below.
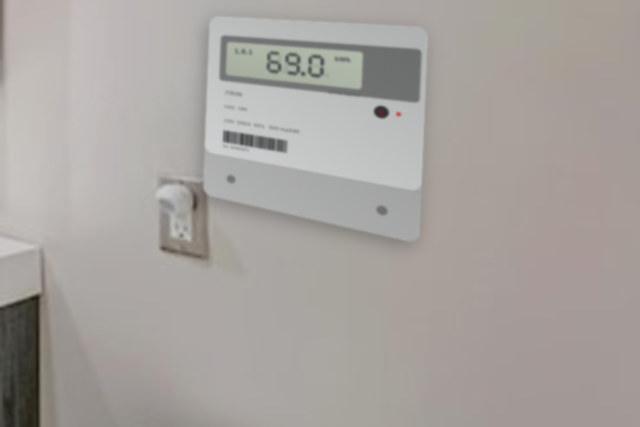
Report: 69.0 kWh
